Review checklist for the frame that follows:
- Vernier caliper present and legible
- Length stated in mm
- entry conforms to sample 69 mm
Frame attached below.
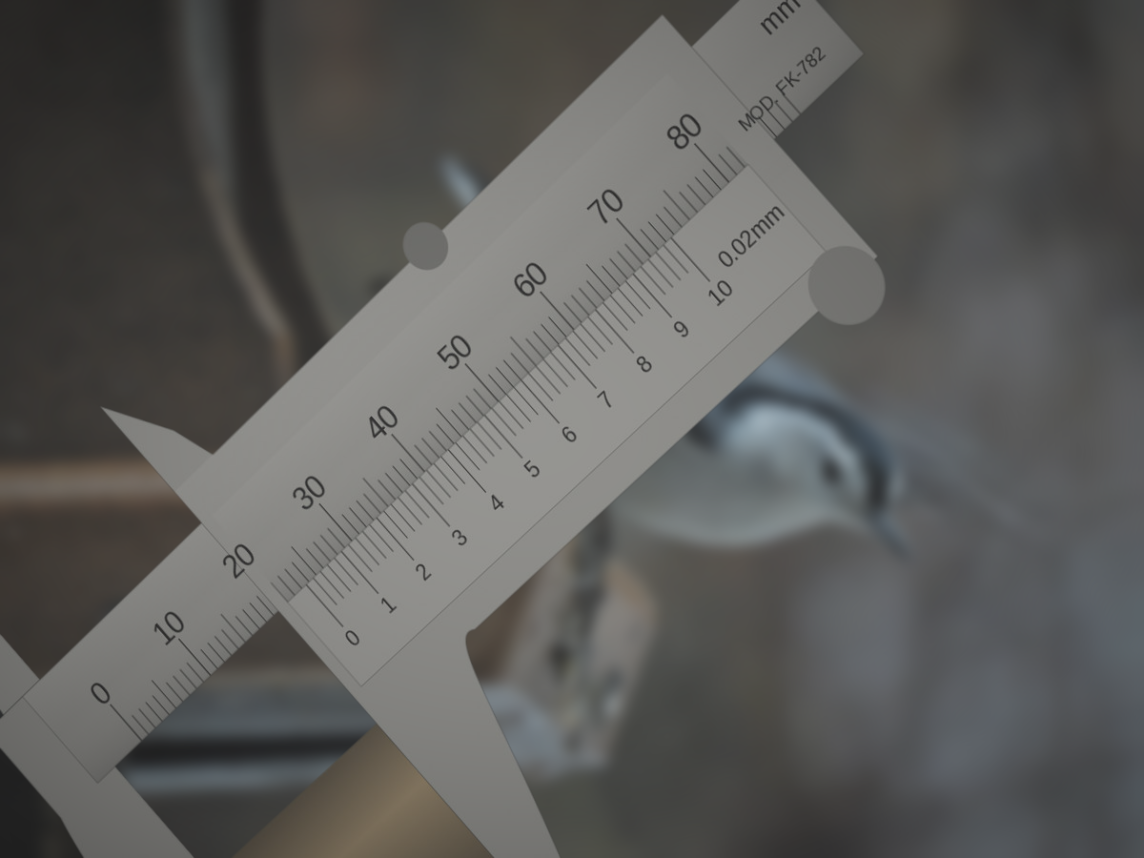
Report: 23.6 mm
